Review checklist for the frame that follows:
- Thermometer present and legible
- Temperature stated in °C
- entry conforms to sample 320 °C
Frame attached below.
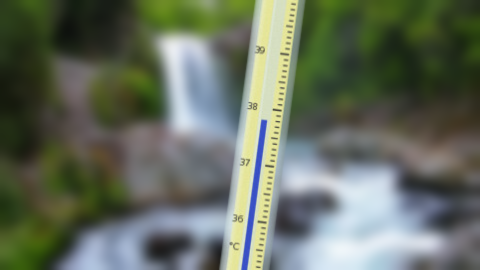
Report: 37.8 °C
